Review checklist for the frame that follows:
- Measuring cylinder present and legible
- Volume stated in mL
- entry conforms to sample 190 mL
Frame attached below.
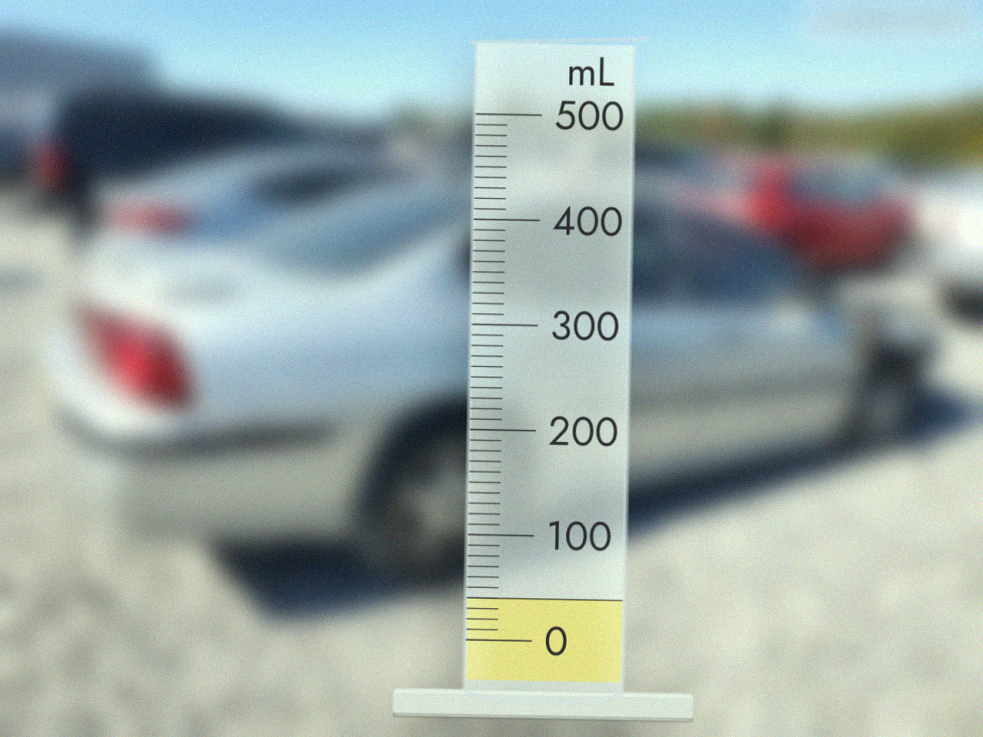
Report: 40 mL
